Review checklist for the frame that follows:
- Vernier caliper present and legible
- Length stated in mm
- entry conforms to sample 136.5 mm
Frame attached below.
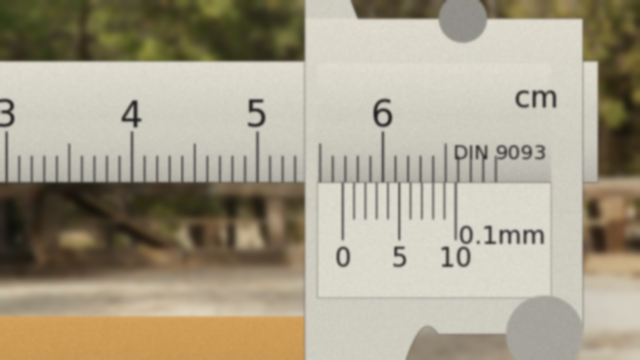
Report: 56.8 mm
